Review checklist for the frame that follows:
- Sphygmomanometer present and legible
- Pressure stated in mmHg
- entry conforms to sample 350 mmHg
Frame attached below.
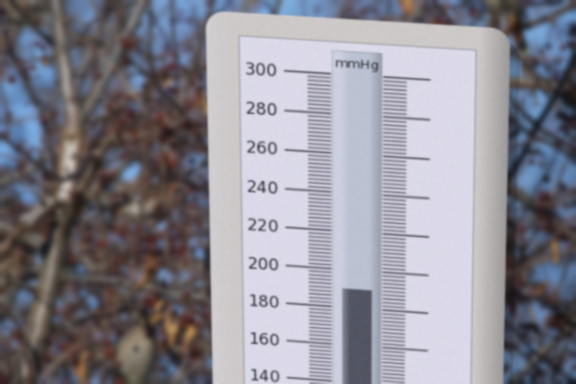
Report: 190 mmHg
